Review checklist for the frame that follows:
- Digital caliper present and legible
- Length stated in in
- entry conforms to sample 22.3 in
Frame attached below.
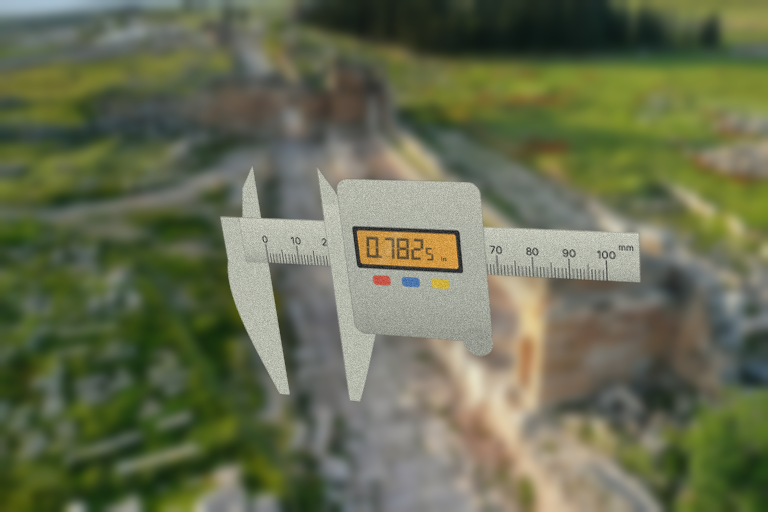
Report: 0.7825 in
